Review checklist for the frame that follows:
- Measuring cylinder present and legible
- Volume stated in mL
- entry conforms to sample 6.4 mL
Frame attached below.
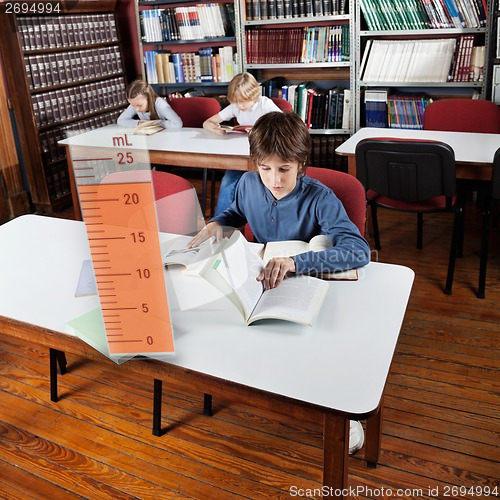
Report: 22 mL
